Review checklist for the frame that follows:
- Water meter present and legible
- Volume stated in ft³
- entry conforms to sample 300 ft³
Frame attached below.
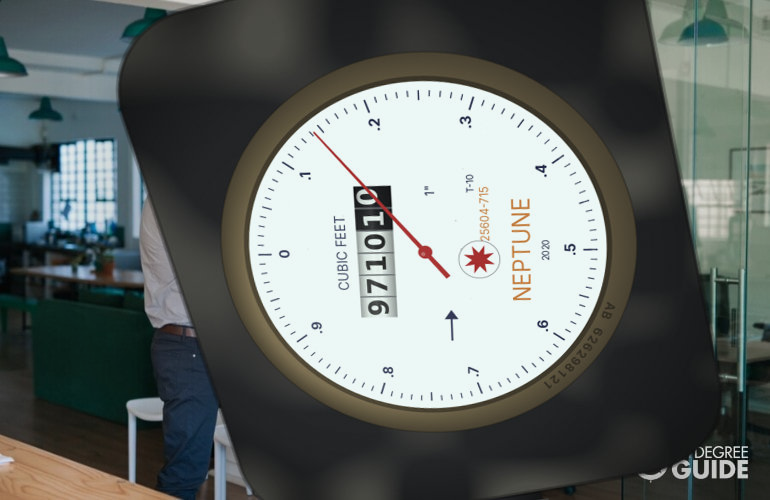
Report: 971010.14 ft³
